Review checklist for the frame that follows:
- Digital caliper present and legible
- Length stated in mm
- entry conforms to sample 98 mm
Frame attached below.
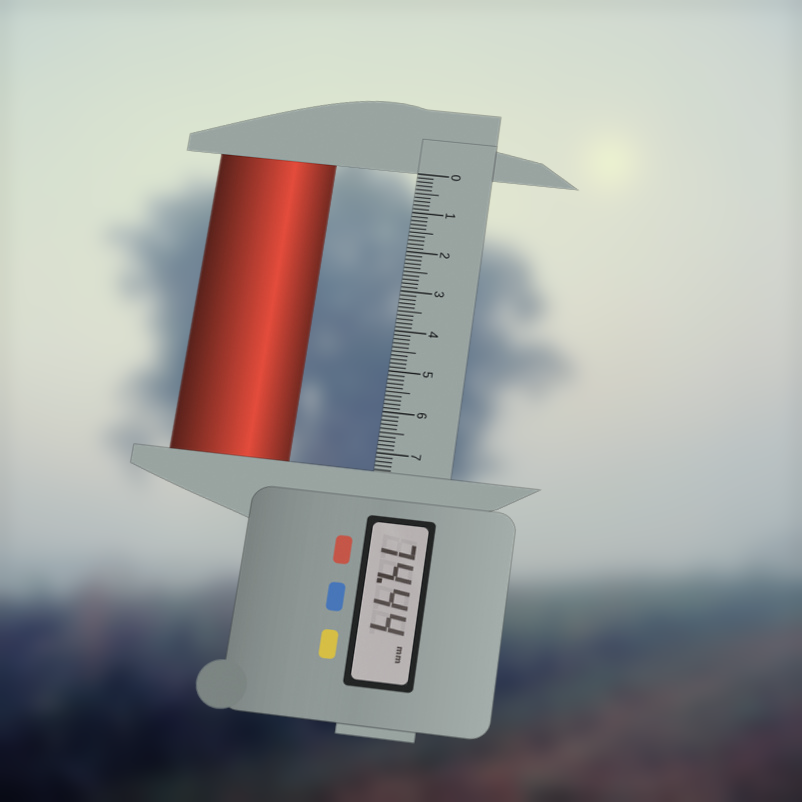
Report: 74.44 mm
